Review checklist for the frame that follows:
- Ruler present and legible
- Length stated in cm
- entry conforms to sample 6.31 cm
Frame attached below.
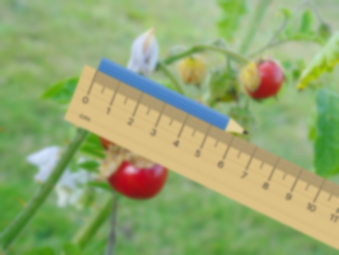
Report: 6.5 cm
